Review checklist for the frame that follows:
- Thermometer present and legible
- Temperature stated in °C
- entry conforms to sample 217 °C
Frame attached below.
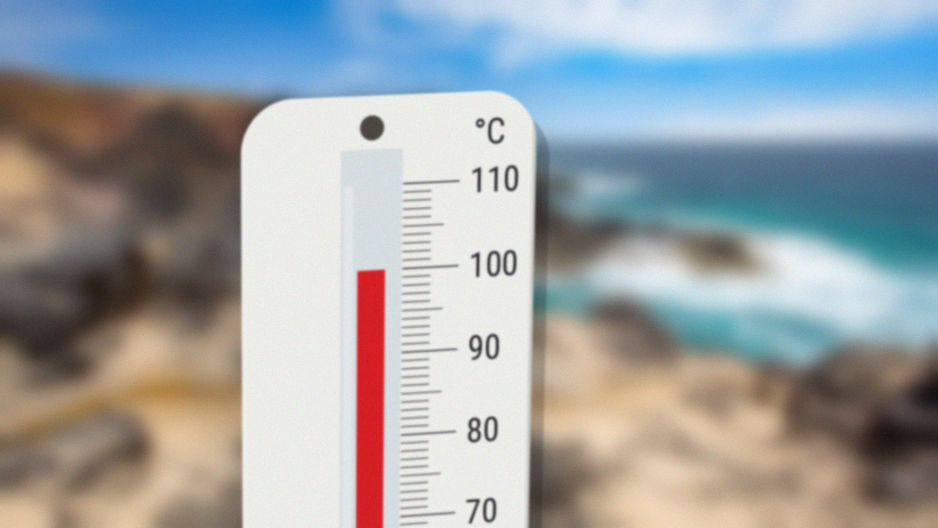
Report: 100 °C
